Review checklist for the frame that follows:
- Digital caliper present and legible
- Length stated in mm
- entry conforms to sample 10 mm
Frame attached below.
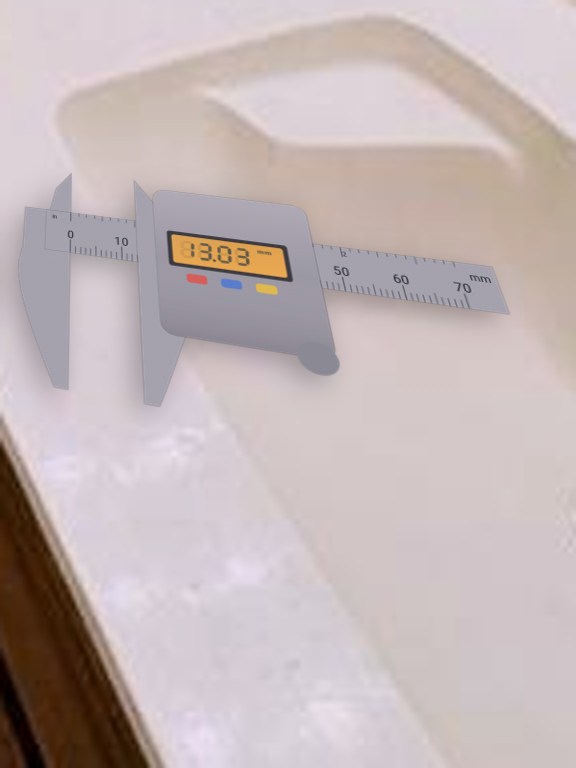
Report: 13.03 mm
